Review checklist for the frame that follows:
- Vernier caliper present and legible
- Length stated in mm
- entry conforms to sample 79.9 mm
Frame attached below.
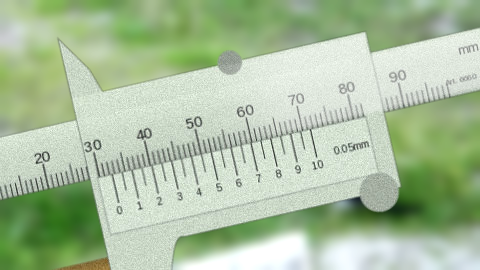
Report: 32.5 mm
